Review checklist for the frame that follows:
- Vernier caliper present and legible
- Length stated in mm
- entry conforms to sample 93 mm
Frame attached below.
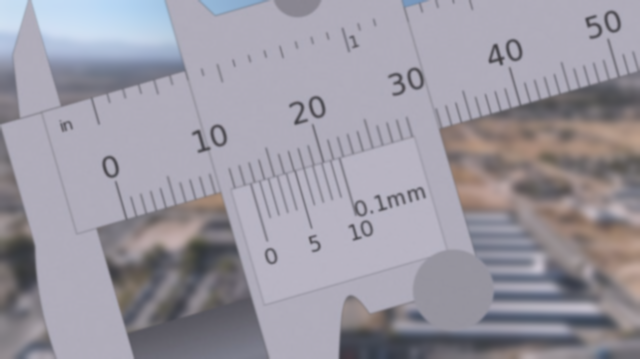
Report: 12.6 mm
